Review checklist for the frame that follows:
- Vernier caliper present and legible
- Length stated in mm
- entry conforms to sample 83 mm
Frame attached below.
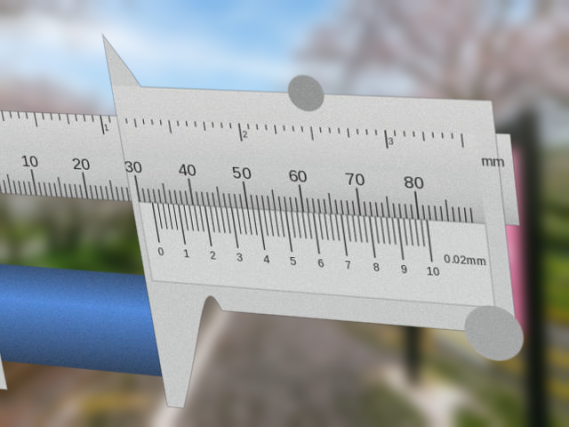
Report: 32.4 mm
